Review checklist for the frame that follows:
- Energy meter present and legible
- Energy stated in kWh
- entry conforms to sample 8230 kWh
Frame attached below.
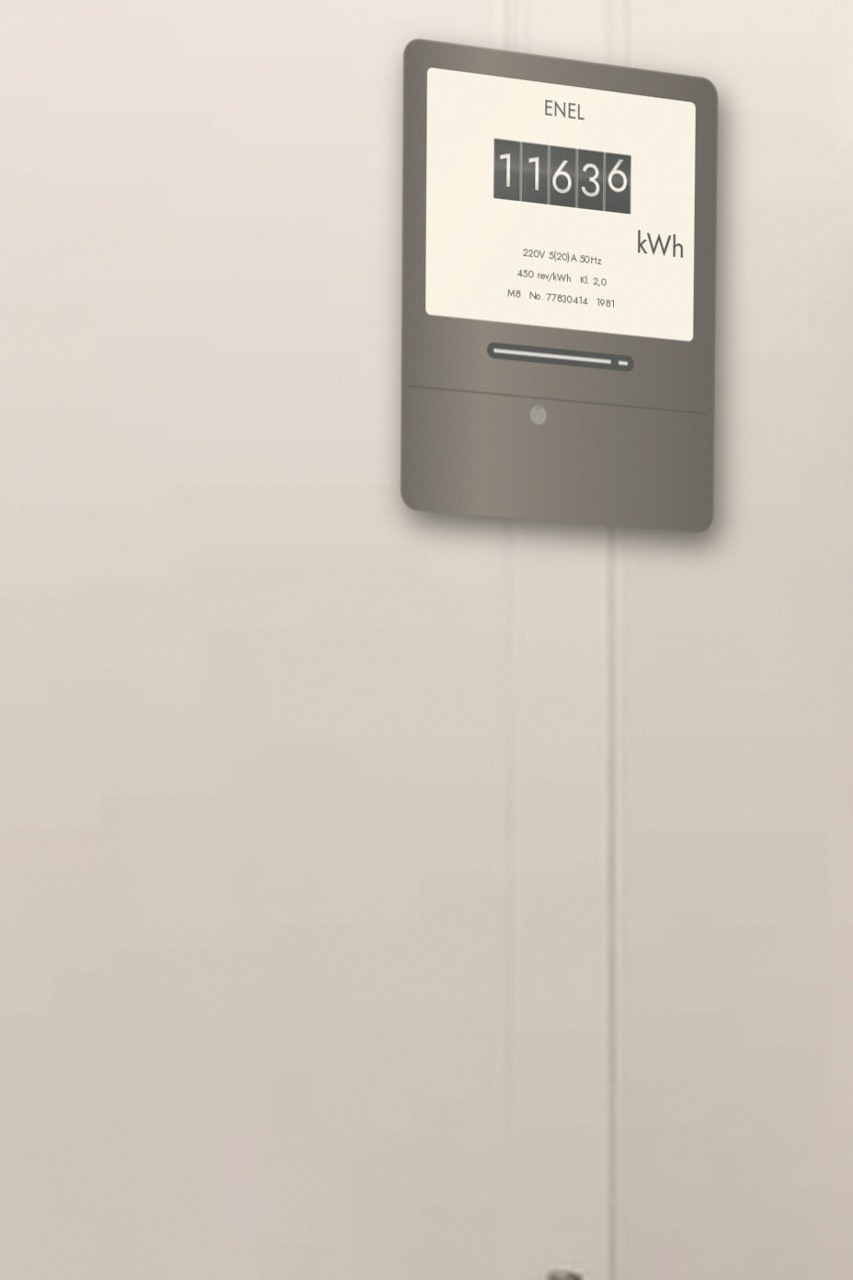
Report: 11636 kWh
